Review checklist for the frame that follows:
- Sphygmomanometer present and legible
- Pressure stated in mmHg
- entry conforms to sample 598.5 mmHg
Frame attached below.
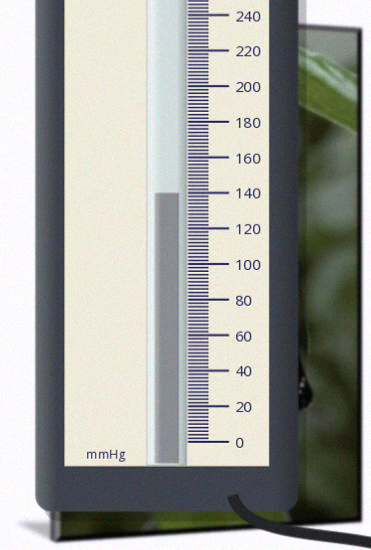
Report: 140 mmHg
